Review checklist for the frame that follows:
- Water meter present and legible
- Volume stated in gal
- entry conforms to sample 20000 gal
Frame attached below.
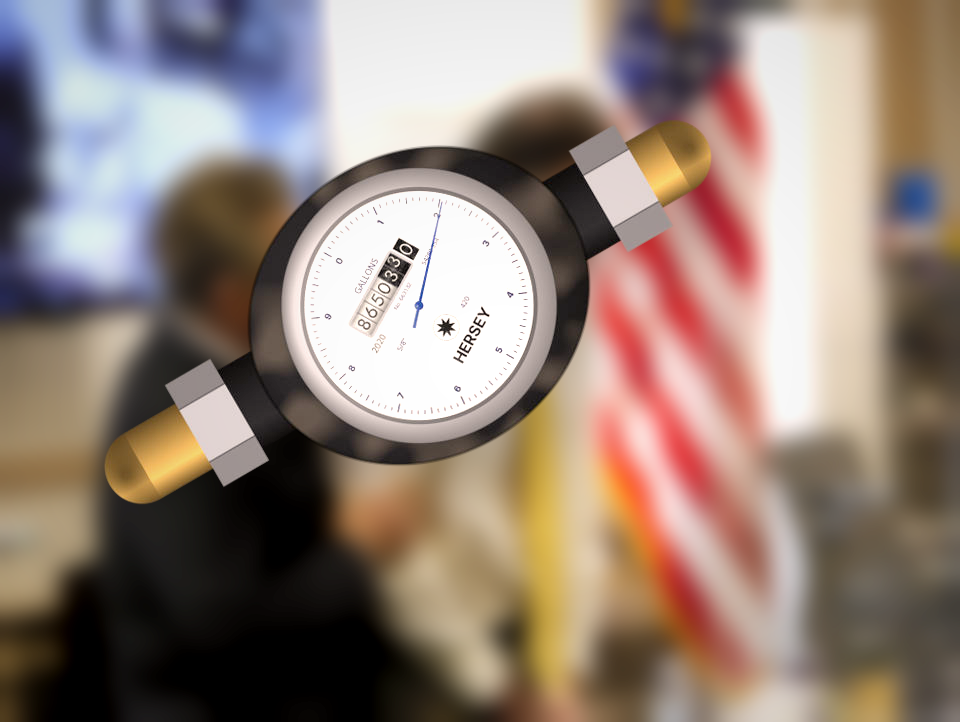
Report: 8650332.0 gal
